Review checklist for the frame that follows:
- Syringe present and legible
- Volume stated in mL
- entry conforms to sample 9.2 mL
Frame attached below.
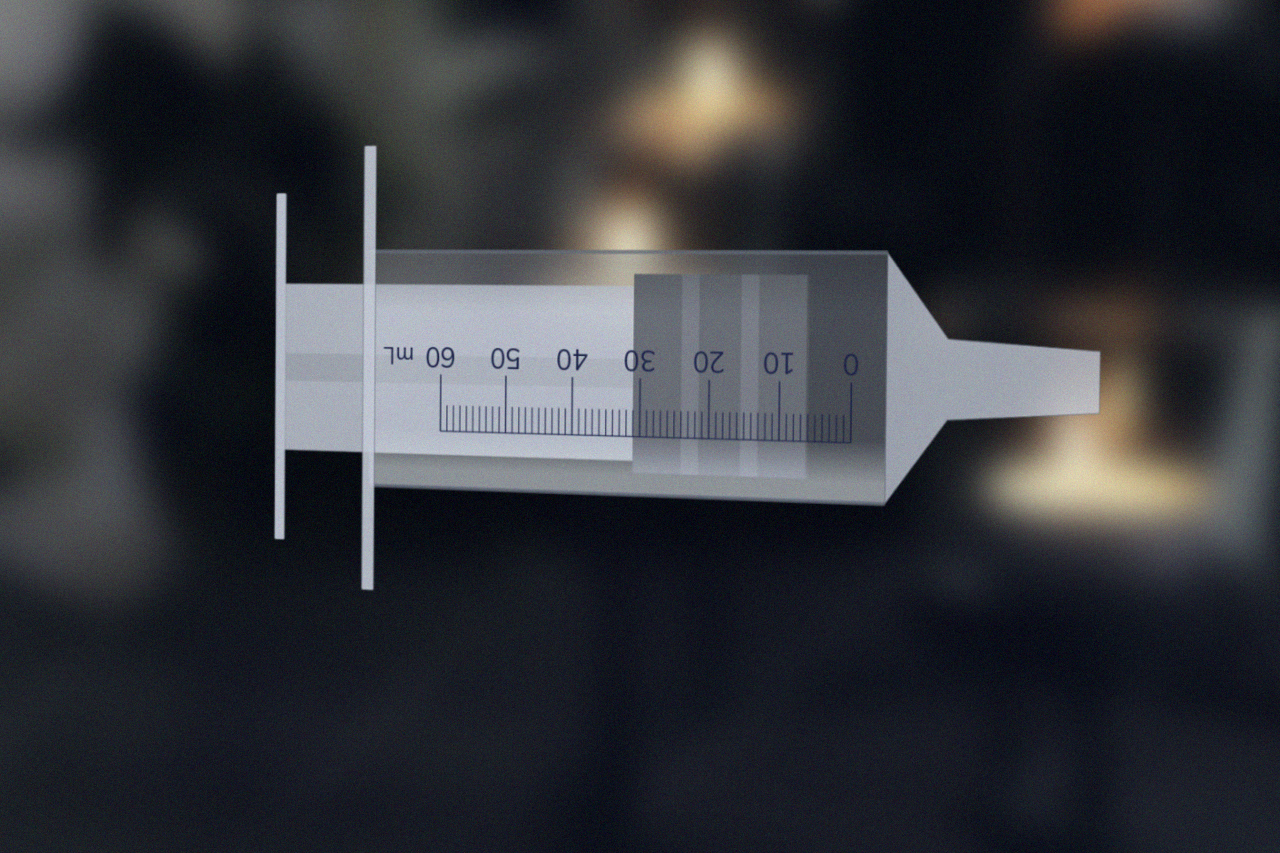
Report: 6 mL
